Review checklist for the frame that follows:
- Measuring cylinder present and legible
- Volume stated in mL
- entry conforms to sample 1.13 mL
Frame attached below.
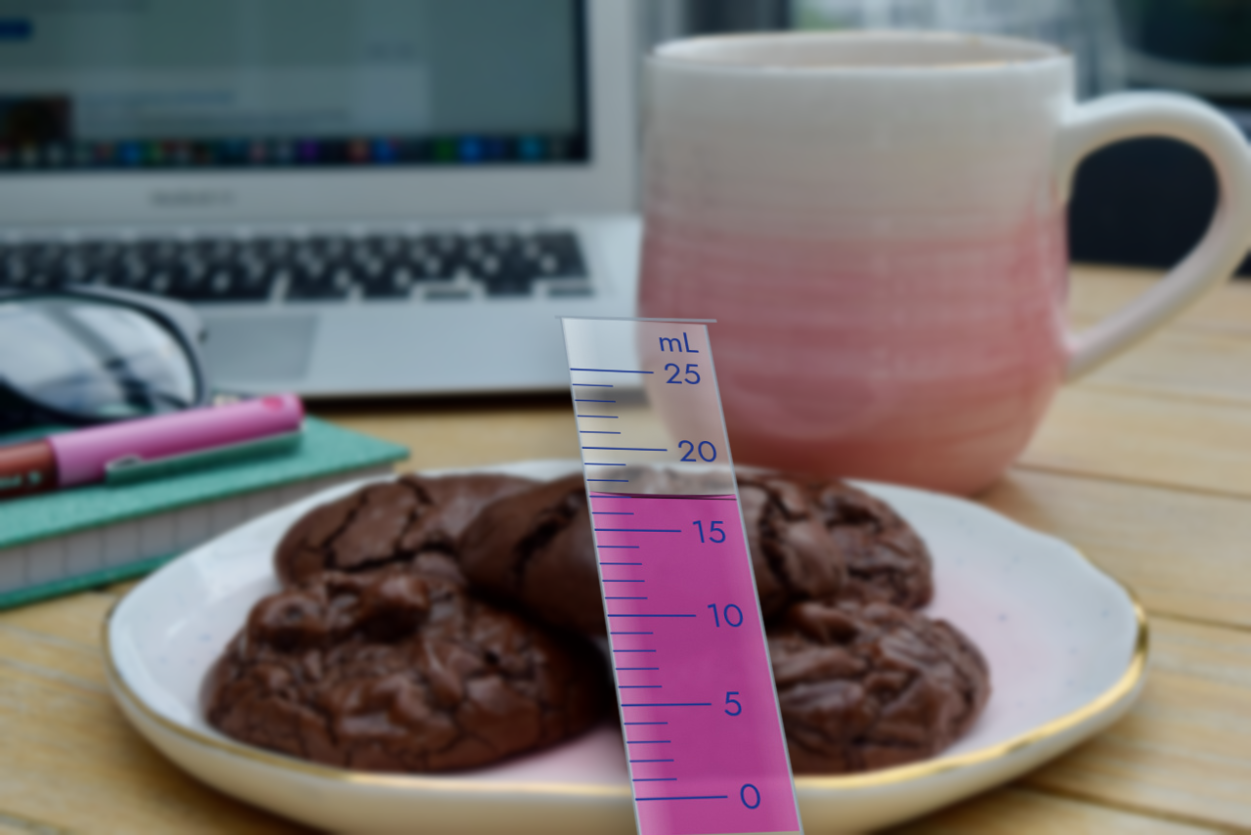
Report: 17 mL
